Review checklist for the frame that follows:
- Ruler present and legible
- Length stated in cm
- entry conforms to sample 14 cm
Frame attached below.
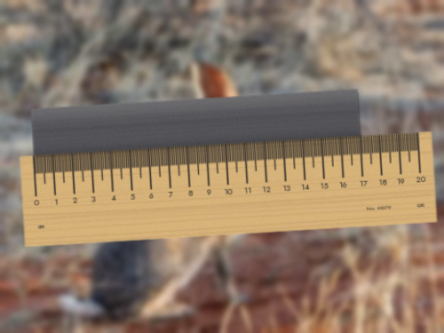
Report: 17 cm
